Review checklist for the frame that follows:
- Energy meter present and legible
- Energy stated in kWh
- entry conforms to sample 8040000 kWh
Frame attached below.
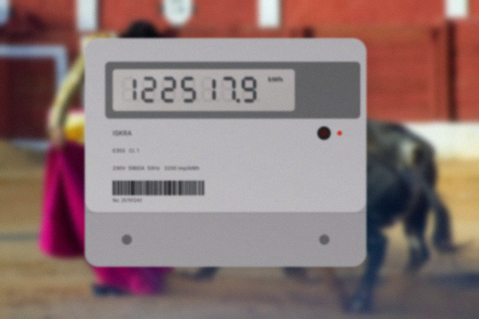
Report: 122517.9 kWh
